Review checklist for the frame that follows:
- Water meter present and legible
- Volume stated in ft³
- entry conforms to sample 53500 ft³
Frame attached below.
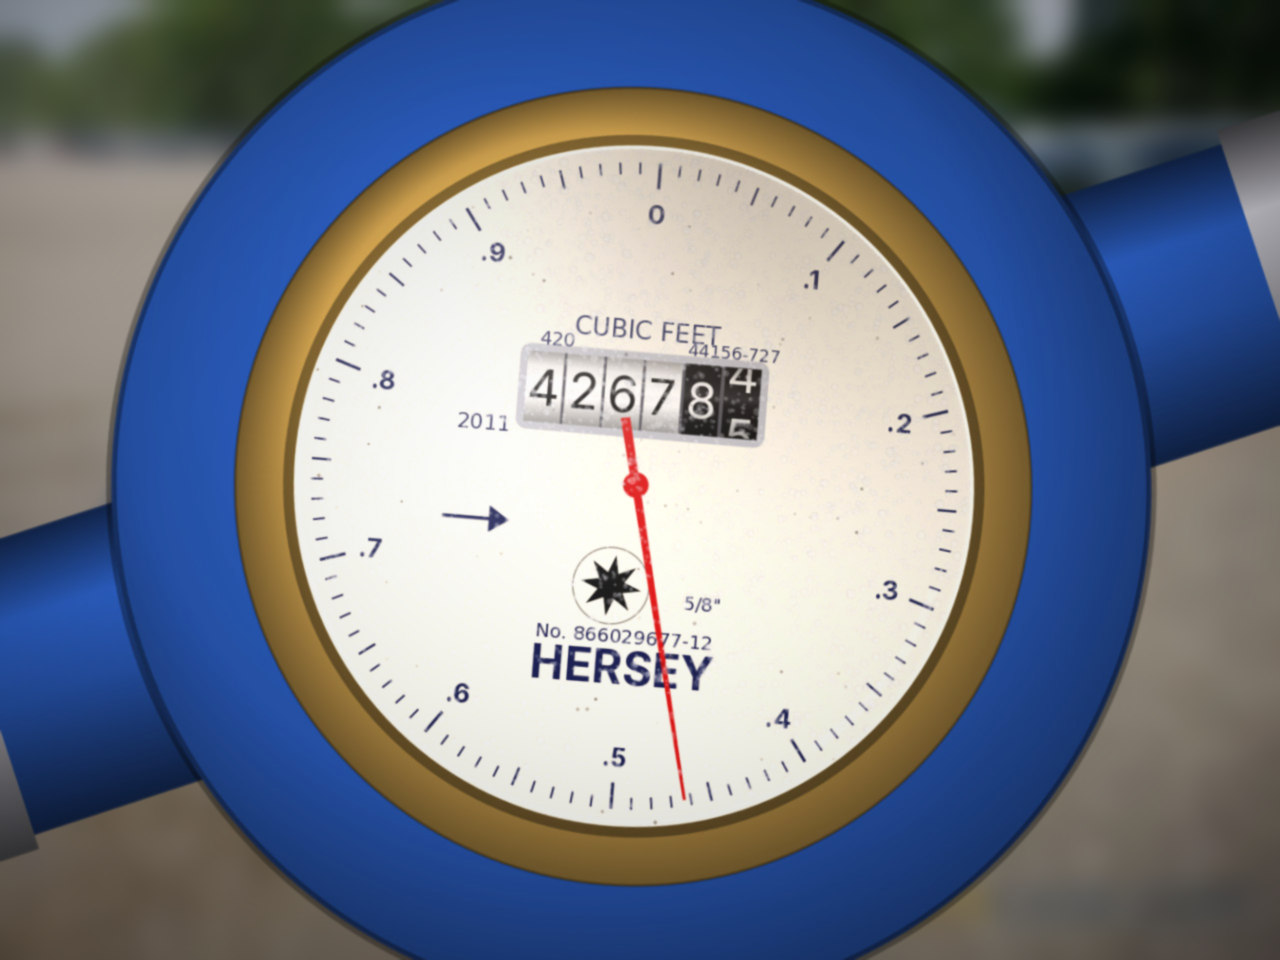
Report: 426784.46 ft³
